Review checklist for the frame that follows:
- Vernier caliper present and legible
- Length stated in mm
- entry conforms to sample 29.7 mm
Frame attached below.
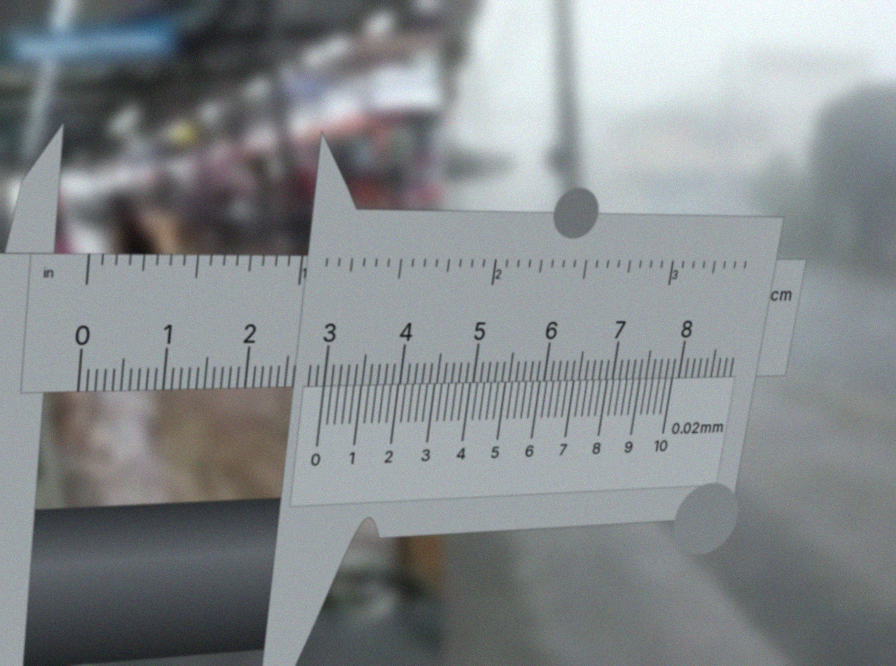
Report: 30.0 mm
